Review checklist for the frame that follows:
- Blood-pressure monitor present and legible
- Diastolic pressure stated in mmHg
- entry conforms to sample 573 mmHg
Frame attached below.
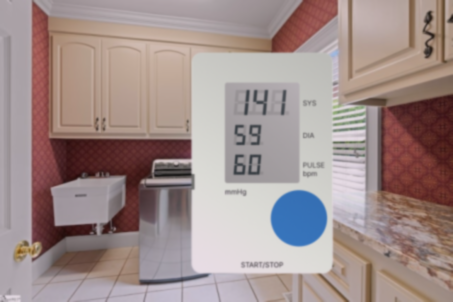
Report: 59 mmHg
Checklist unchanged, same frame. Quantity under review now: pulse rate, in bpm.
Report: 60 bpm
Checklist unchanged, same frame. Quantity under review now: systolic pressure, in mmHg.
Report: 141 mmHg
